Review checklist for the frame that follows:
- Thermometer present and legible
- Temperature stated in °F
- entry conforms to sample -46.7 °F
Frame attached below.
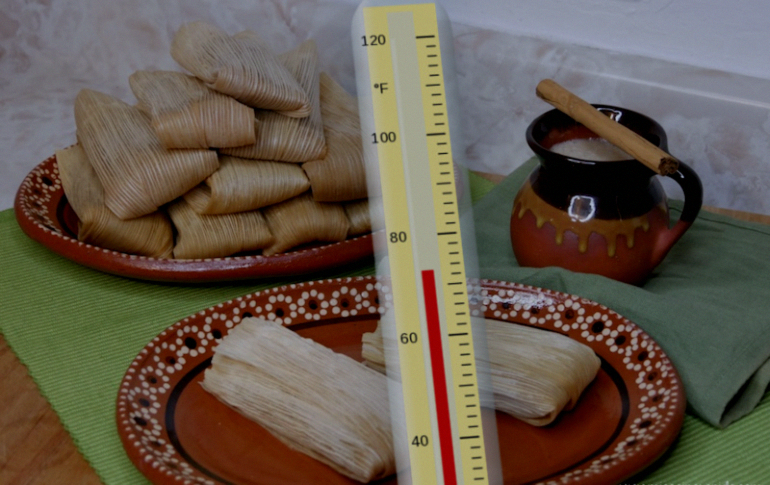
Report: 73 °F
